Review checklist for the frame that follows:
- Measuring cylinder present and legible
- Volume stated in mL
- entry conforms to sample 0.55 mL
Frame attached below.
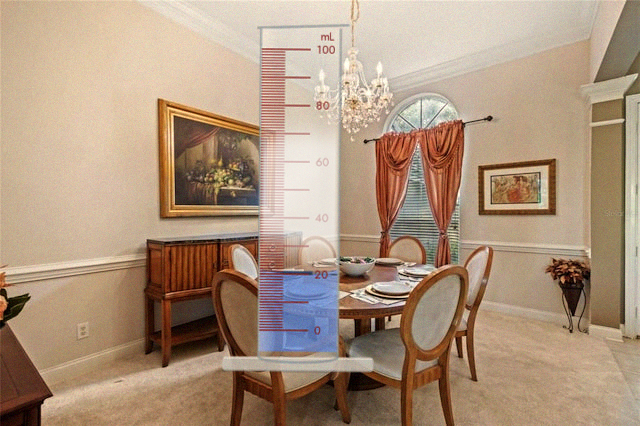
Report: 20 mL
